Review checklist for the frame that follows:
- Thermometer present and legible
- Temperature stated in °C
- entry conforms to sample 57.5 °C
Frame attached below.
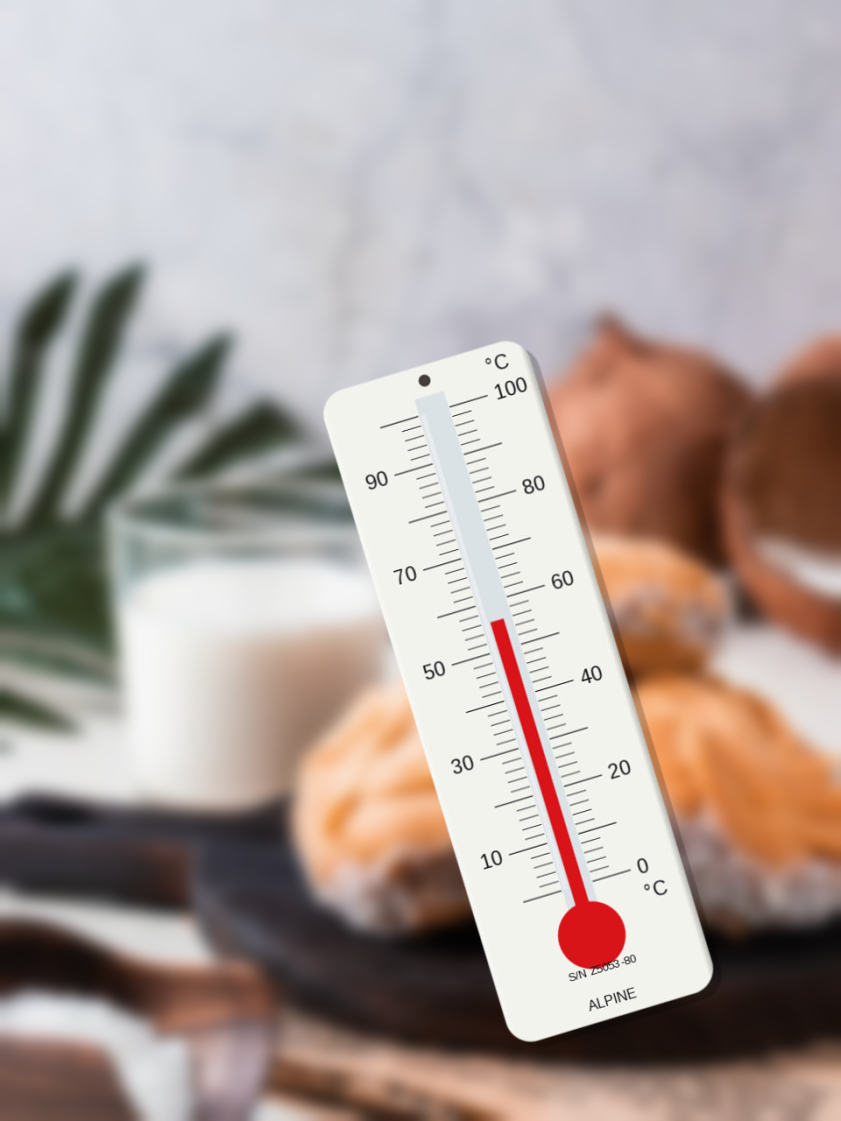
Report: 56 °C
